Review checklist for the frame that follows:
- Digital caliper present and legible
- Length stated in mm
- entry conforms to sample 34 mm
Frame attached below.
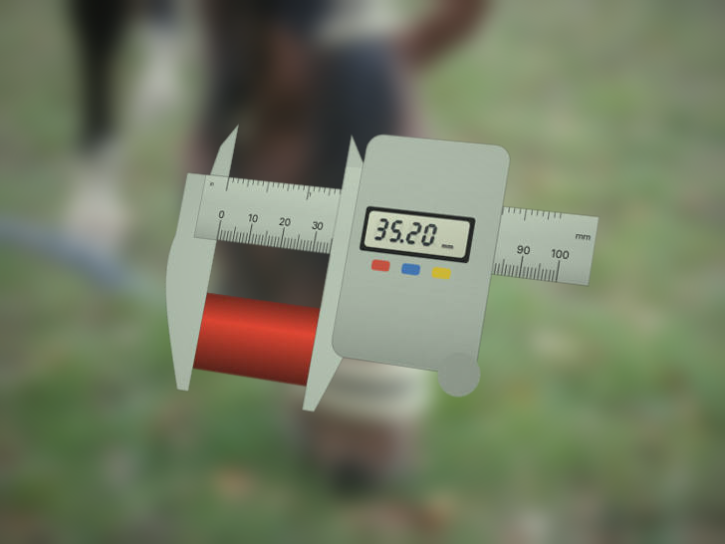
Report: 35.20 mm
